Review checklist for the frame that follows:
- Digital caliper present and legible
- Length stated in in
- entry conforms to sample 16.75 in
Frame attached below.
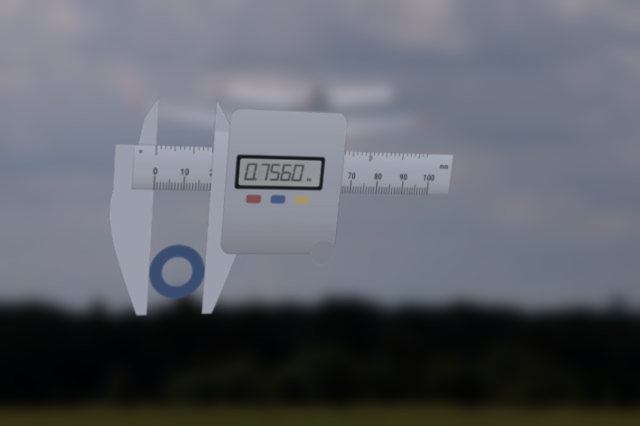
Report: 0.7560 in
